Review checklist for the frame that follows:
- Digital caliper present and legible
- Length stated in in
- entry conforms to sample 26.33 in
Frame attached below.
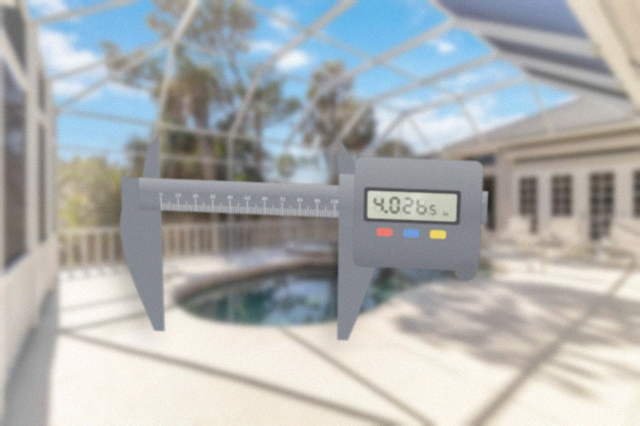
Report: 4.0265 in
